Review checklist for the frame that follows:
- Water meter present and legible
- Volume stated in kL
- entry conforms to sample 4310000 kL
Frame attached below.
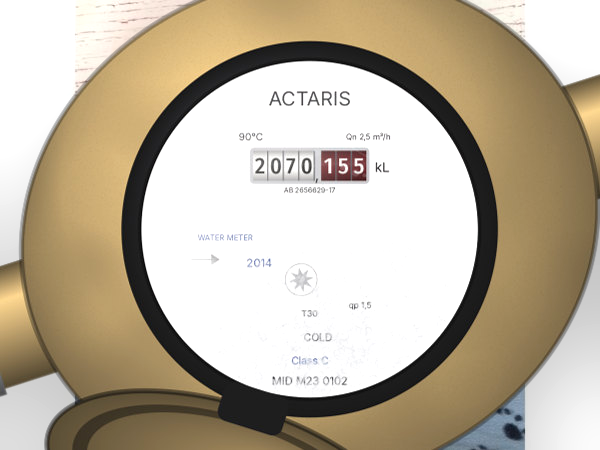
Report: 2070.155 kL
